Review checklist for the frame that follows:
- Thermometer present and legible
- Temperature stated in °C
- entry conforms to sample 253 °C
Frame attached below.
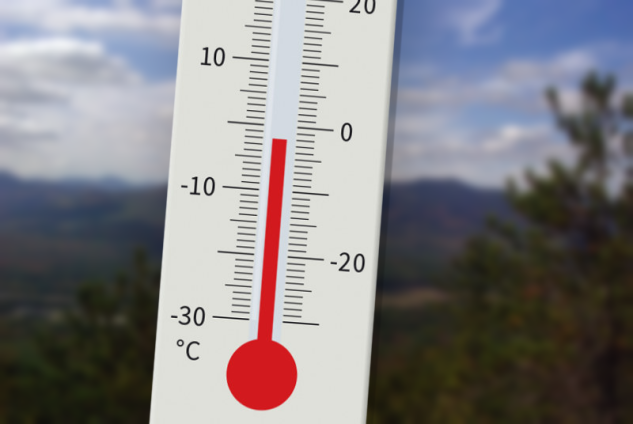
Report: -2 °C
